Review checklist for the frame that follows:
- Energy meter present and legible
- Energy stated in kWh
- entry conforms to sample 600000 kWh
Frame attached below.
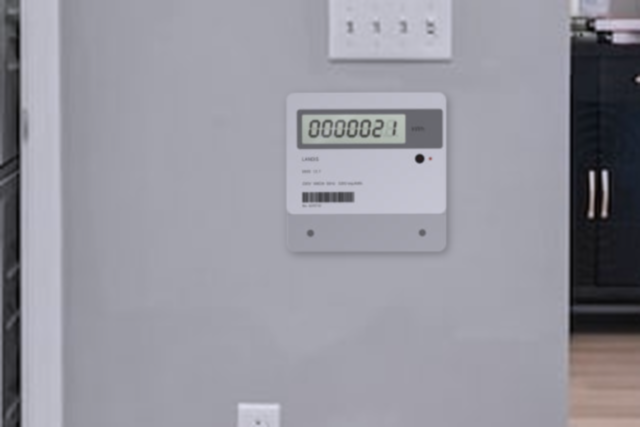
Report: 21 kWh
